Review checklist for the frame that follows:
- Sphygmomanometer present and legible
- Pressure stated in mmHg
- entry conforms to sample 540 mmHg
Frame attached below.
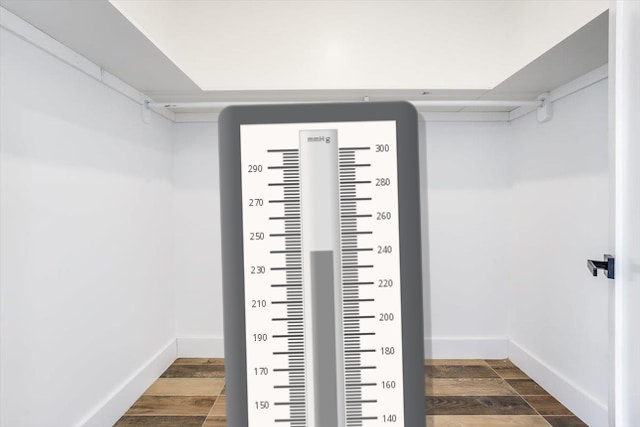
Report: 240 mmHg
